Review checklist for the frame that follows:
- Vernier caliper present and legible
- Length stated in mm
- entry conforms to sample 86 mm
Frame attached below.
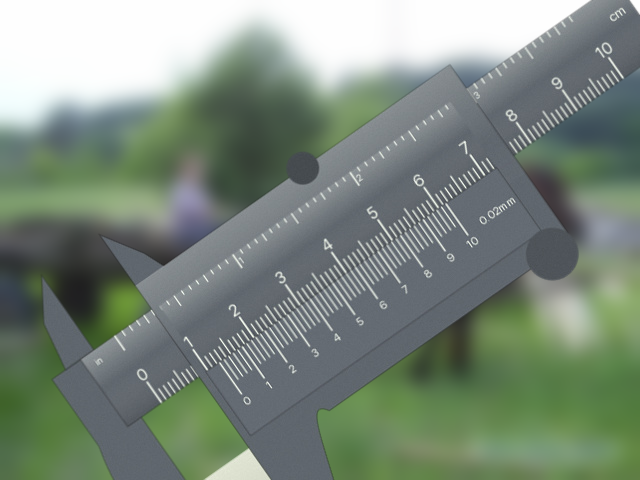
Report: 12.5 mm
